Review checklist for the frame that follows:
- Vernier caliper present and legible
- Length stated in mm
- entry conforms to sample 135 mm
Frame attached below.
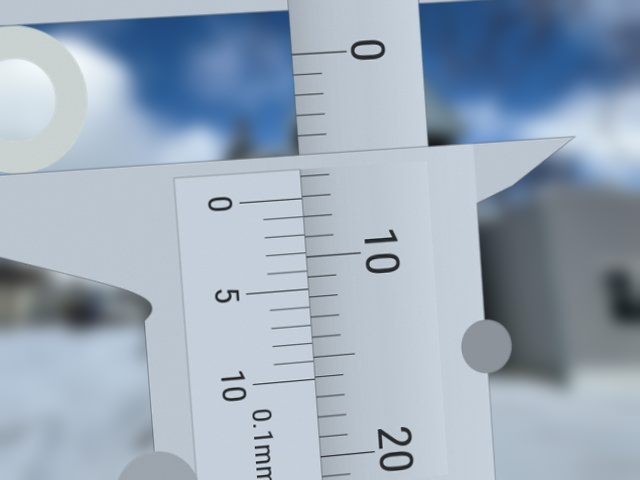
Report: 7.1 mm
